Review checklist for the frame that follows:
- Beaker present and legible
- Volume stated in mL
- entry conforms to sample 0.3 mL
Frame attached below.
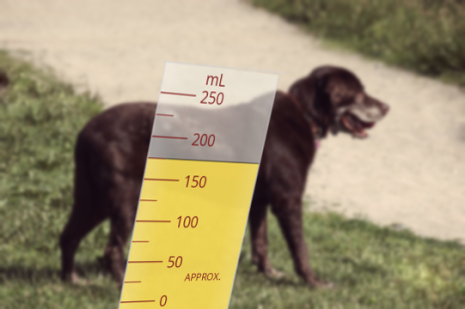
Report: 175 mL
